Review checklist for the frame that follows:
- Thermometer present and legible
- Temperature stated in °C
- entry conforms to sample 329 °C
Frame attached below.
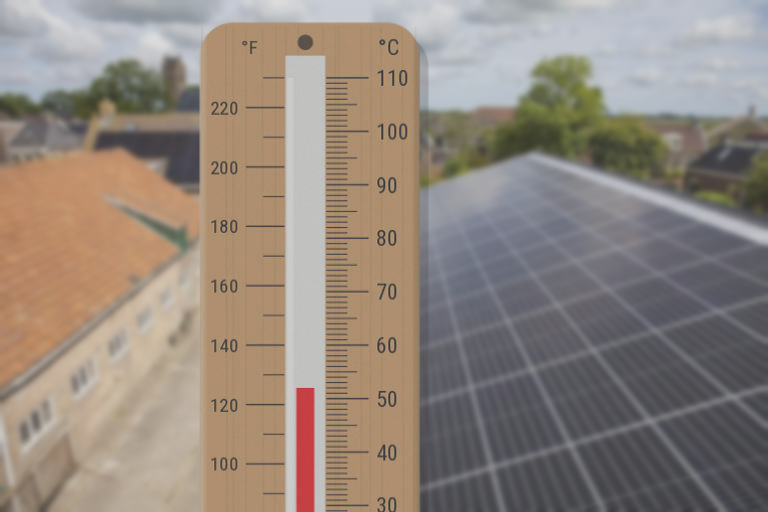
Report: 52 °C
